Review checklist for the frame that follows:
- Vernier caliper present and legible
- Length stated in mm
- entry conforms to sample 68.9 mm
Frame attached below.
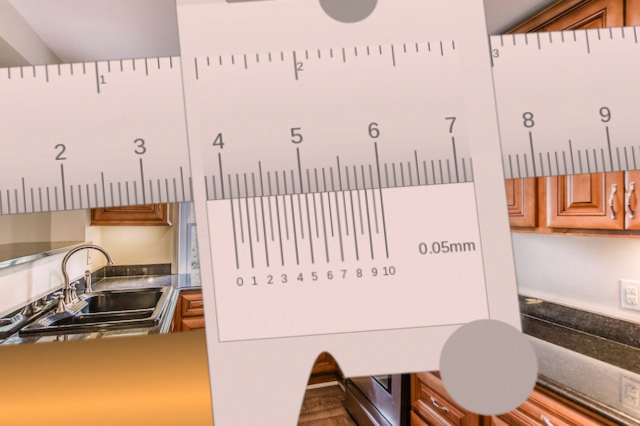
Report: 41.0 mm
